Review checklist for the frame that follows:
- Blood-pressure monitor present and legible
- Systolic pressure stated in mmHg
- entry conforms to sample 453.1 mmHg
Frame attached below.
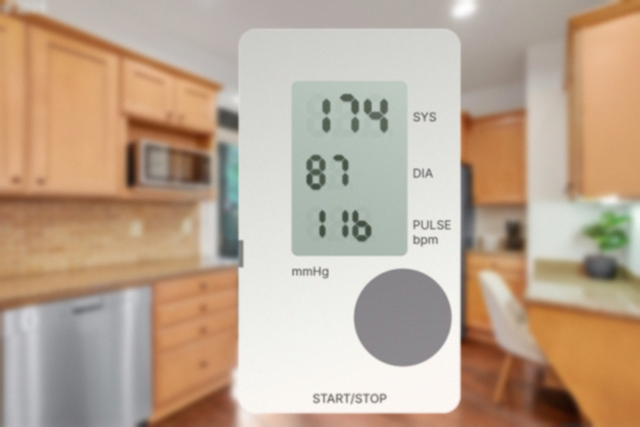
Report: 174 mmHg
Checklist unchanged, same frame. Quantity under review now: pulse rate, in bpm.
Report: 116 bpm
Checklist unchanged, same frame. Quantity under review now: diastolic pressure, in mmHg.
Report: 87 mmHg
